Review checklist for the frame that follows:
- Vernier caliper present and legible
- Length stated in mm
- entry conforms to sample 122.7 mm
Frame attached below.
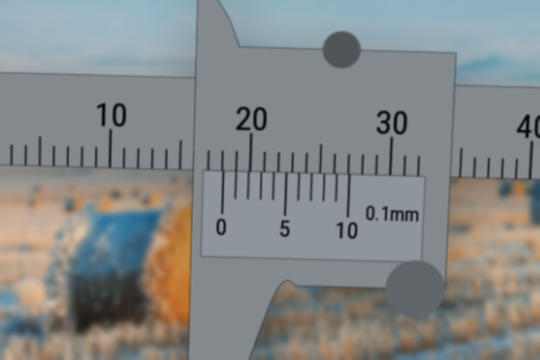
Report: 18.1 mm
